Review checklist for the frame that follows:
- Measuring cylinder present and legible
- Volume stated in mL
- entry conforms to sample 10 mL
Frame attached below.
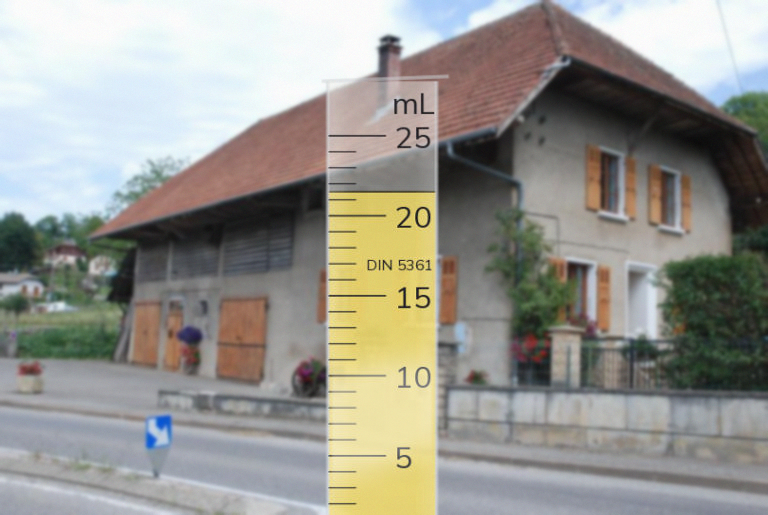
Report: 21.5 mL
